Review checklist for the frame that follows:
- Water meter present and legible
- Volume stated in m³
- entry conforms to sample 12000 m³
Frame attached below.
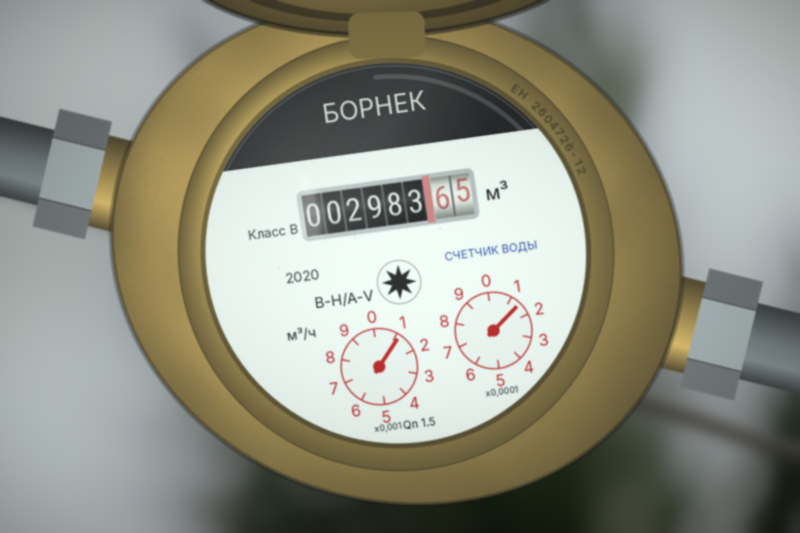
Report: 2983.6511 m³
